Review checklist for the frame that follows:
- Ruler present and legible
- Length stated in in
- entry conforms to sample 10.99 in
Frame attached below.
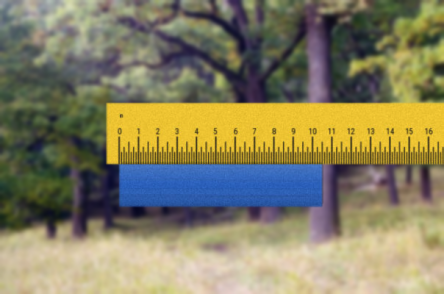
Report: 10.5 in
